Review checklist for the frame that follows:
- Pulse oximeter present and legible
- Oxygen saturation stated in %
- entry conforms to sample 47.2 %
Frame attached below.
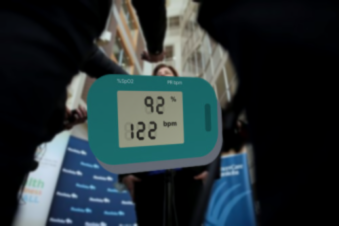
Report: 92 %
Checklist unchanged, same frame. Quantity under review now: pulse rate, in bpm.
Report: 122 bpm
